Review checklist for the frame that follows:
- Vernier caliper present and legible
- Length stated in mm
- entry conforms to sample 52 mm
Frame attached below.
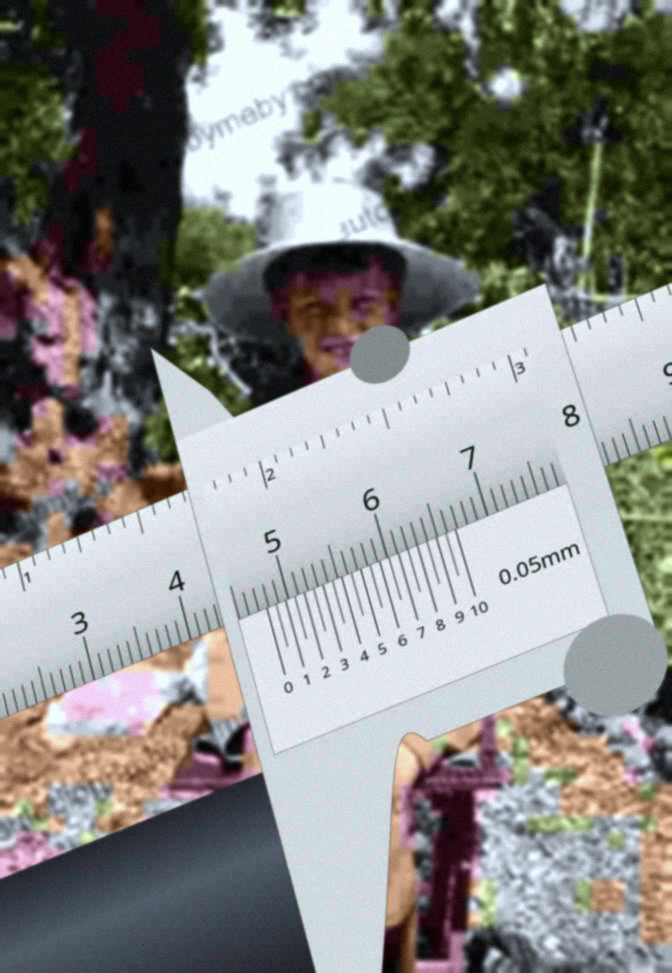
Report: 47.8 mm
